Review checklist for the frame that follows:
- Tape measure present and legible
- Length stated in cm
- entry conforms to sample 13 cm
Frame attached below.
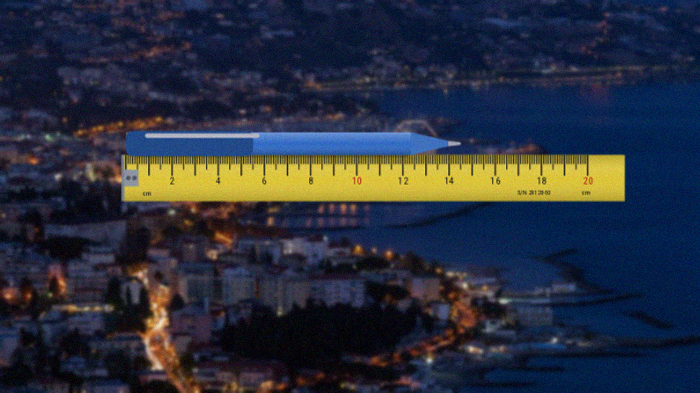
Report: 14.5 cm
